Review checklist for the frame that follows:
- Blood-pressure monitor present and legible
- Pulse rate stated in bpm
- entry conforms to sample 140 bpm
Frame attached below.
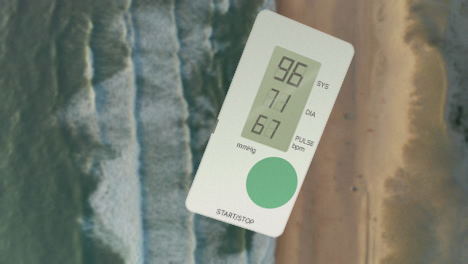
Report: 67 bpm
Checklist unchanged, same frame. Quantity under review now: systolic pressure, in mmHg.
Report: 96 mmHg
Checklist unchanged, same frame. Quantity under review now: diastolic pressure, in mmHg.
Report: 71 mmHg
